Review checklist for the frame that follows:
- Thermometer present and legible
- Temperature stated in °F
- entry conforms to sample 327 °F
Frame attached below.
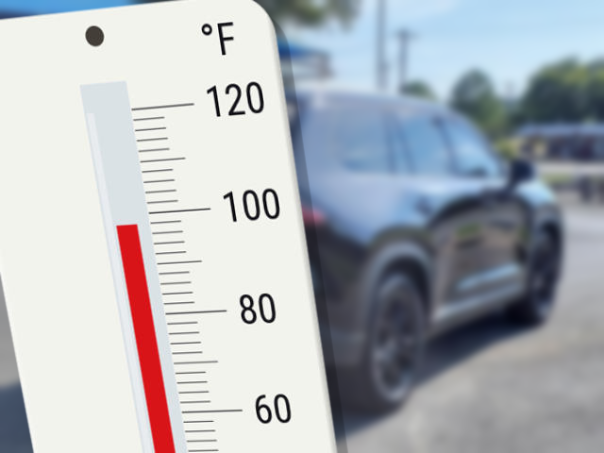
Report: 98 °F
